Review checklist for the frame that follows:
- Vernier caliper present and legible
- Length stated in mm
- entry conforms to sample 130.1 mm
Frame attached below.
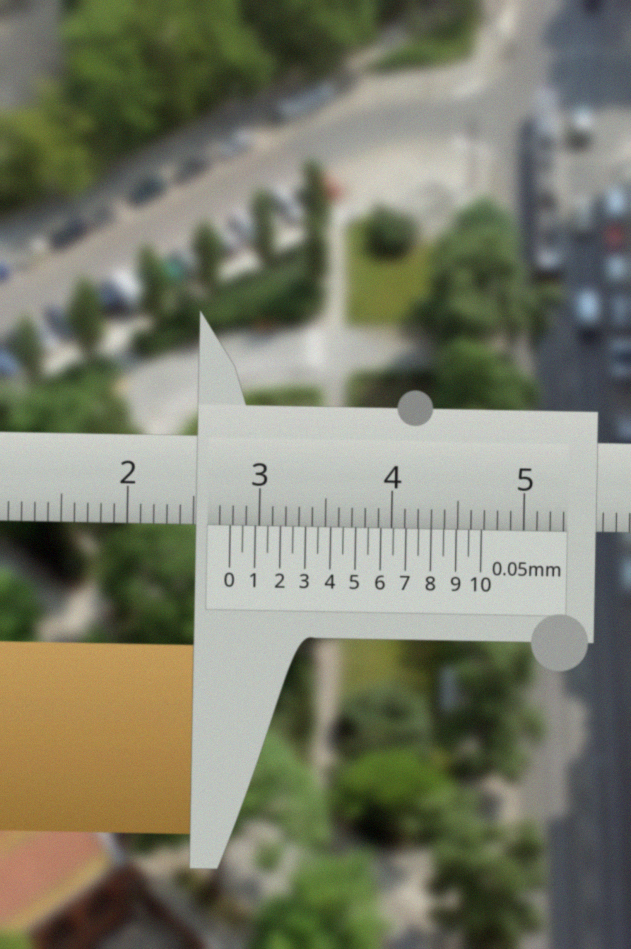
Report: 27.8 mm
